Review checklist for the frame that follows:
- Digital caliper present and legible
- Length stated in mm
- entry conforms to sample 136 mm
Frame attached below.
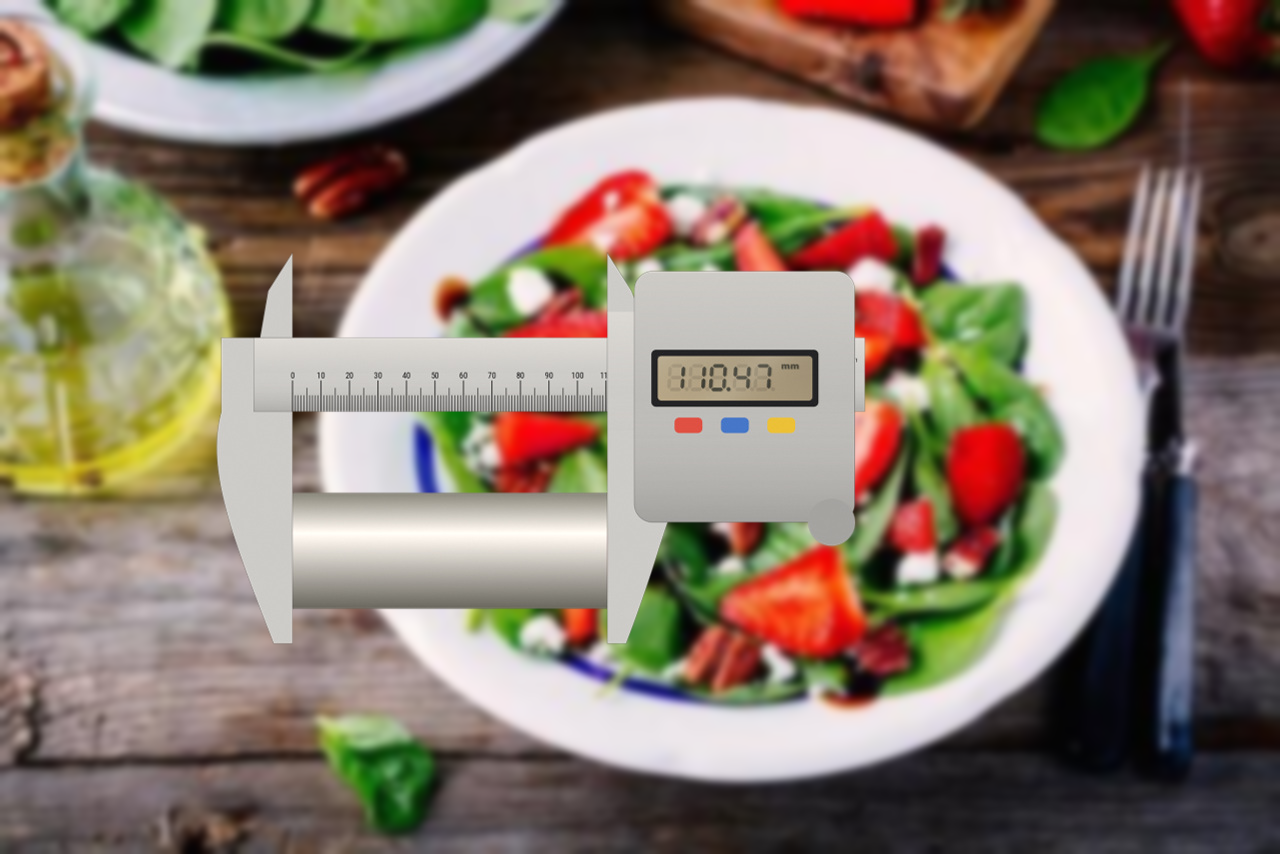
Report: 110.47 mm
